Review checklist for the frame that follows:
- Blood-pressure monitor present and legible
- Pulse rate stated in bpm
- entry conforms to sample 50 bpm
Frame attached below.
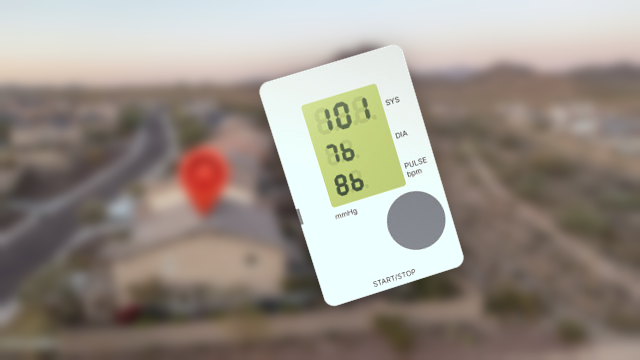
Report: 86 bpm
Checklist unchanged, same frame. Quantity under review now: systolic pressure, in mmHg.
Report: 101 mmHg
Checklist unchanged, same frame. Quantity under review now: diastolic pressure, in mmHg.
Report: 76 mmHg
